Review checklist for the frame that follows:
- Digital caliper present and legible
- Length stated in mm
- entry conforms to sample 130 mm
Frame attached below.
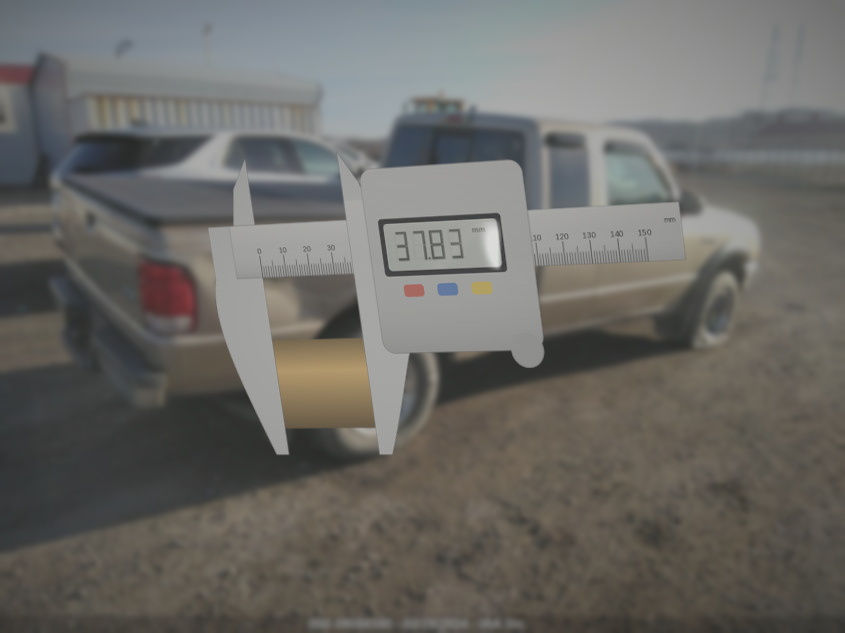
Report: 37.83 mm
